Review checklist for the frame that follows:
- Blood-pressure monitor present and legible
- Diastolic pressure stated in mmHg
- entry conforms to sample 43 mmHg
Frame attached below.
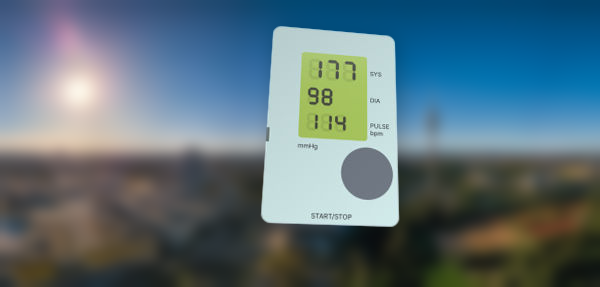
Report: 98 mmHg
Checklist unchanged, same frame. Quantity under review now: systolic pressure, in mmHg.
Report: 177 mmHg
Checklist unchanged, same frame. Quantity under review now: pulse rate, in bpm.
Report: 114 bpm
